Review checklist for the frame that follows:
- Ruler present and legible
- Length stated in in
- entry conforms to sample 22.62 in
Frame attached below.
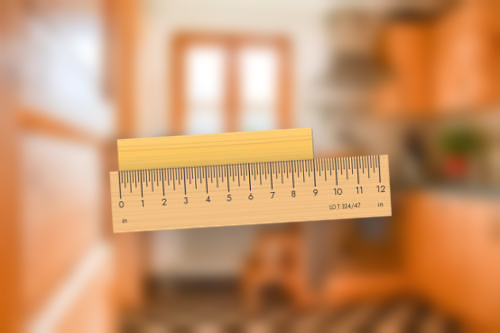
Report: 9 in
